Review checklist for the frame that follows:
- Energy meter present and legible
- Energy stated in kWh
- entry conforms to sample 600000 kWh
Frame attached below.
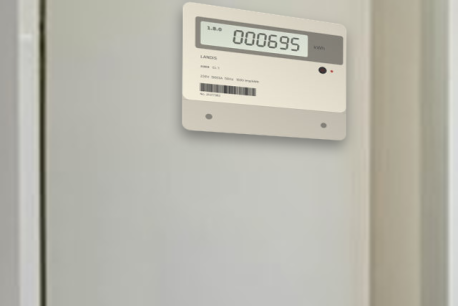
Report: 695 kWh
